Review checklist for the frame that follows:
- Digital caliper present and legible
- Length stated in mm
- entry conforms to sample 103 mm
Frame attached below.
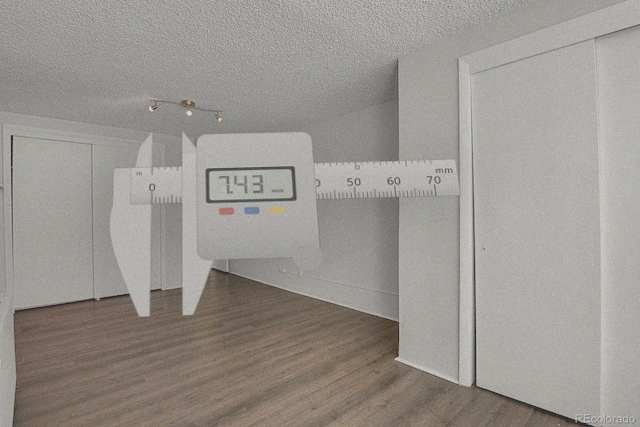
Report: 7.43 mm
